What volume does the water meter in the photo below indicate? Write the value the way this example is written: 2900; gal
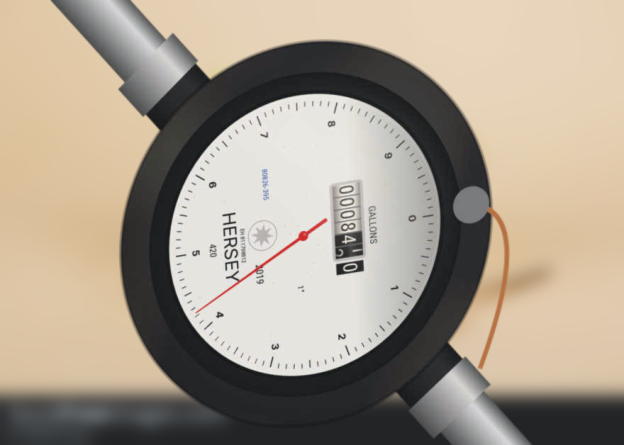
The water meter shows 8414.2; gal
